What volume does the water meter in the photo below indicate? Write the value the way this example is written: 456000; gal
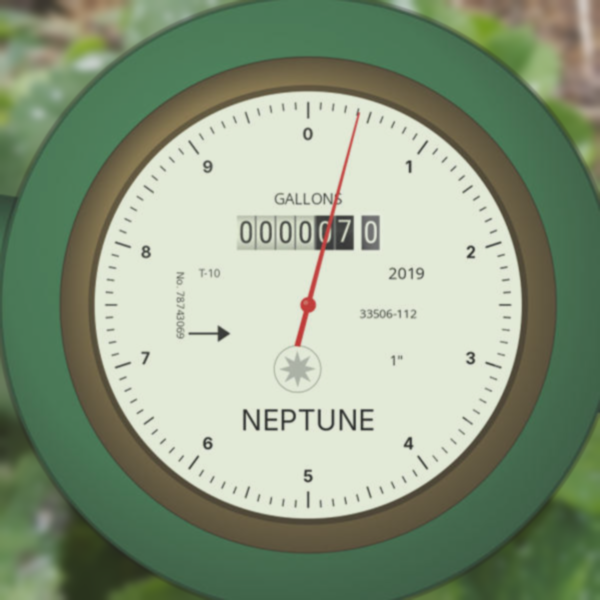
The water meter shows 70.4; gal
